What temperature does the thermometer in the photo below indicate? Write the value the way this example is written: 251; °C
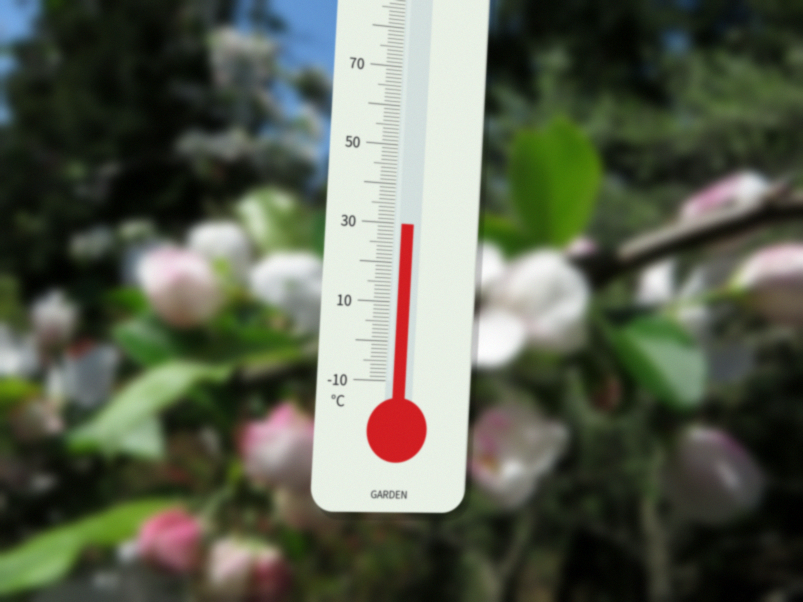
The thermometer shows 30; °C
